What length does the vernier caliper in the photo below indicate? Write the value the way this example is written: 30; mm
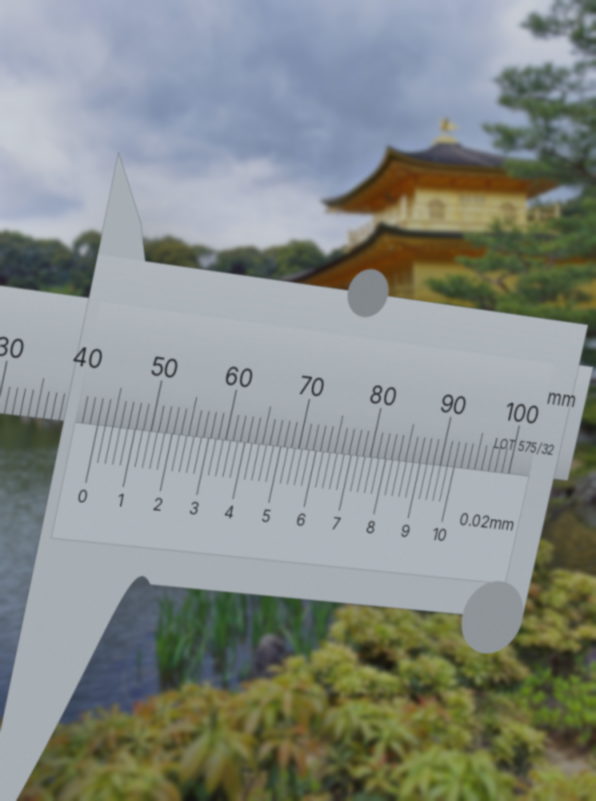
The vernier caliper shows 43.0; mm
